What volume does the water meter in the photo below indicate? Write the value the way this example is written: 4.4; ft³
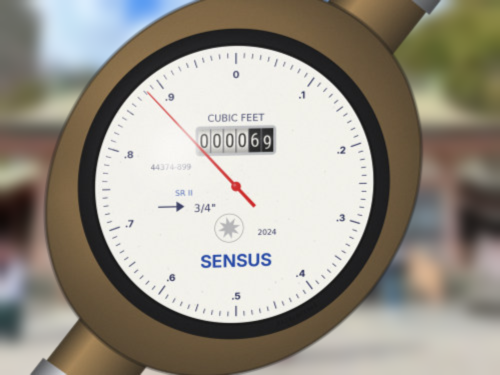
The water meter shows 68.88; ft³
